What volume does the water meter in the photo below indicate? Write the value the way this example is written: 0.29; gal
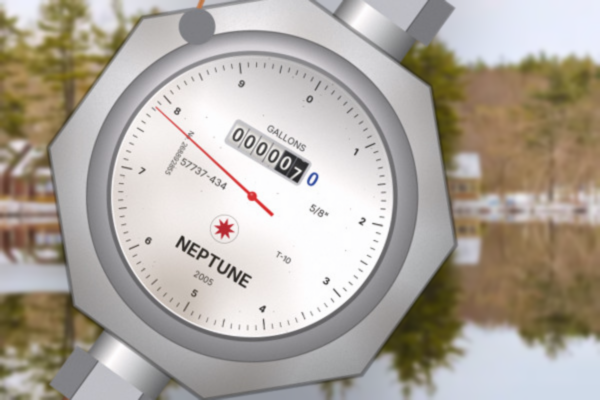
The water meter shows 67.8; gal
